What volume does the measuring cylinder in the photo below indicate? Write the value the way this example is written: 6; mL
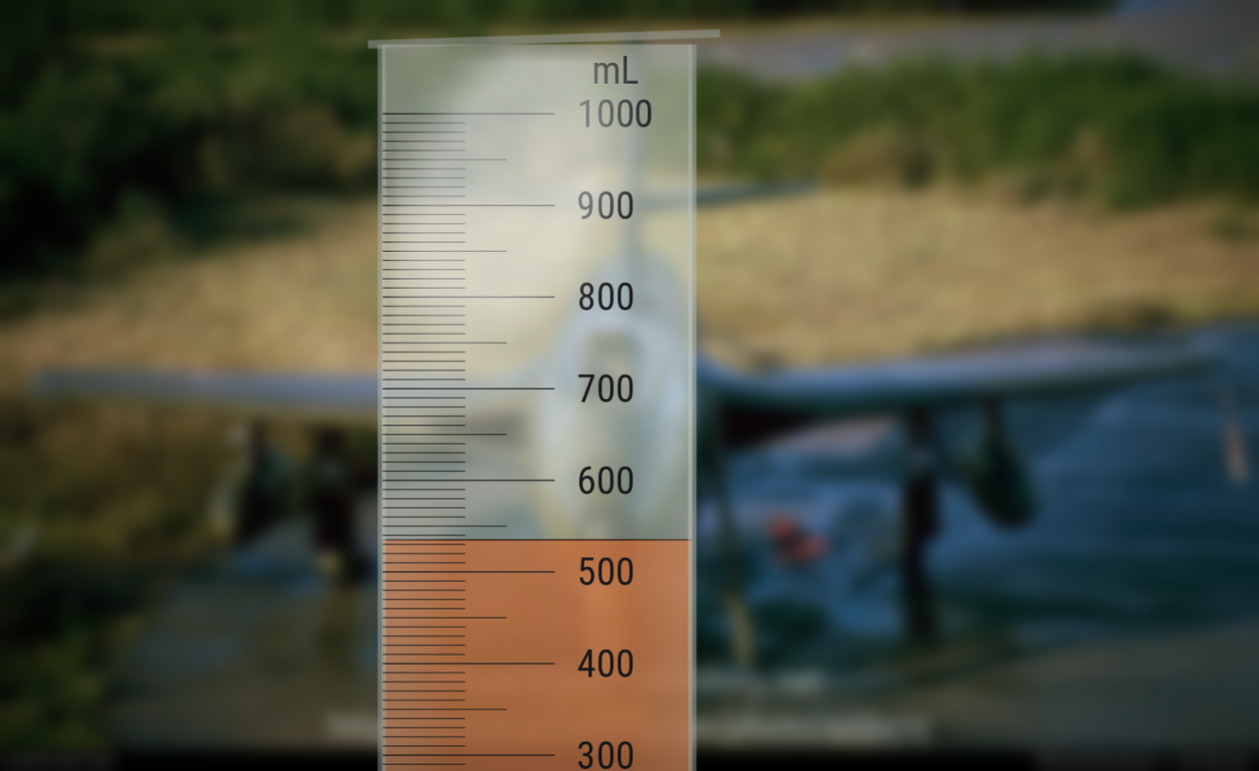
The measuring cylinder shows 535; mL
